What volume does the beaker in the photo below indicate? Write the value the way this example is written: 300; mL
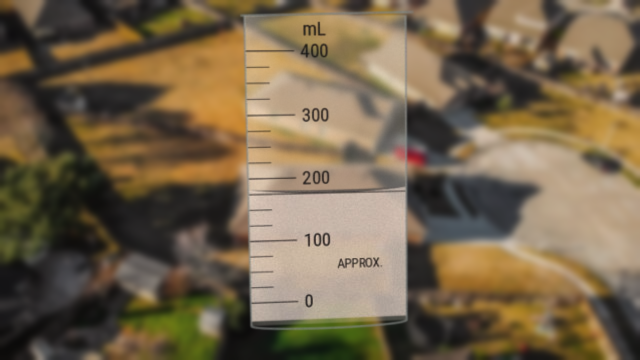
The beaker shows 175; mL
